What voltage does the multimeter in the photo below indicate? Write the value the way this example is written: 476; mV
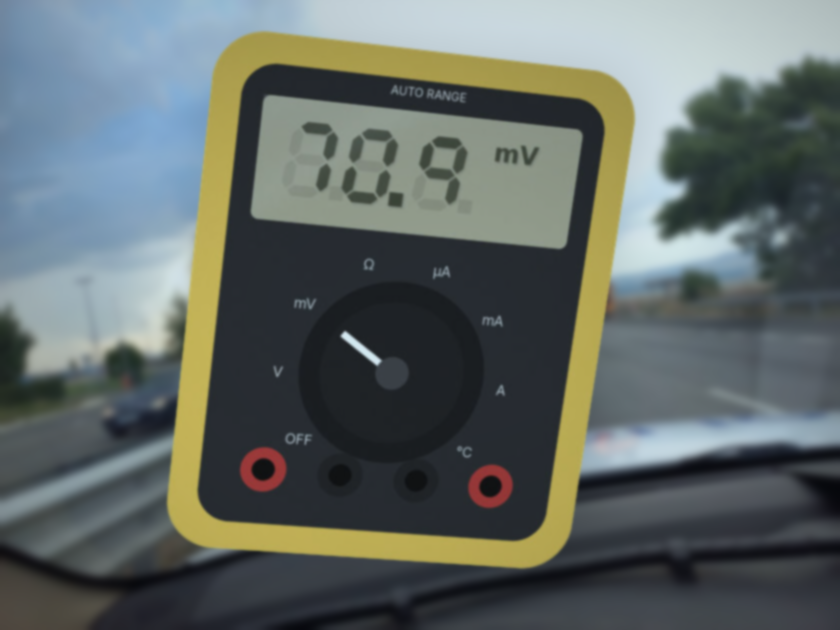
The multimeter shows 70.9; mV
